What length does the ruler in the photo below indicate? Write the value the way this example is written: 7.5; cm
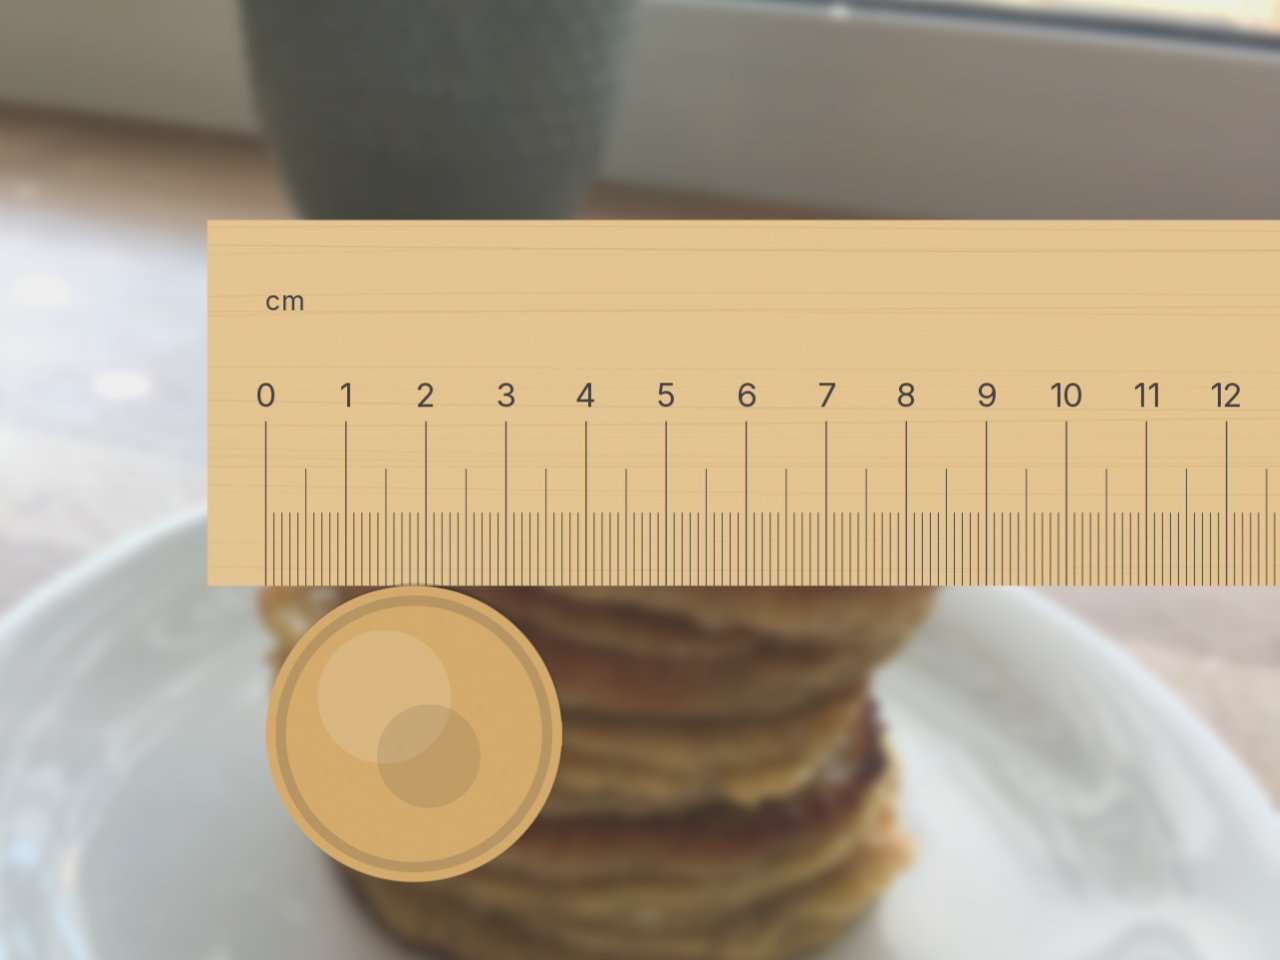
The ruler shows 3.7; cm
